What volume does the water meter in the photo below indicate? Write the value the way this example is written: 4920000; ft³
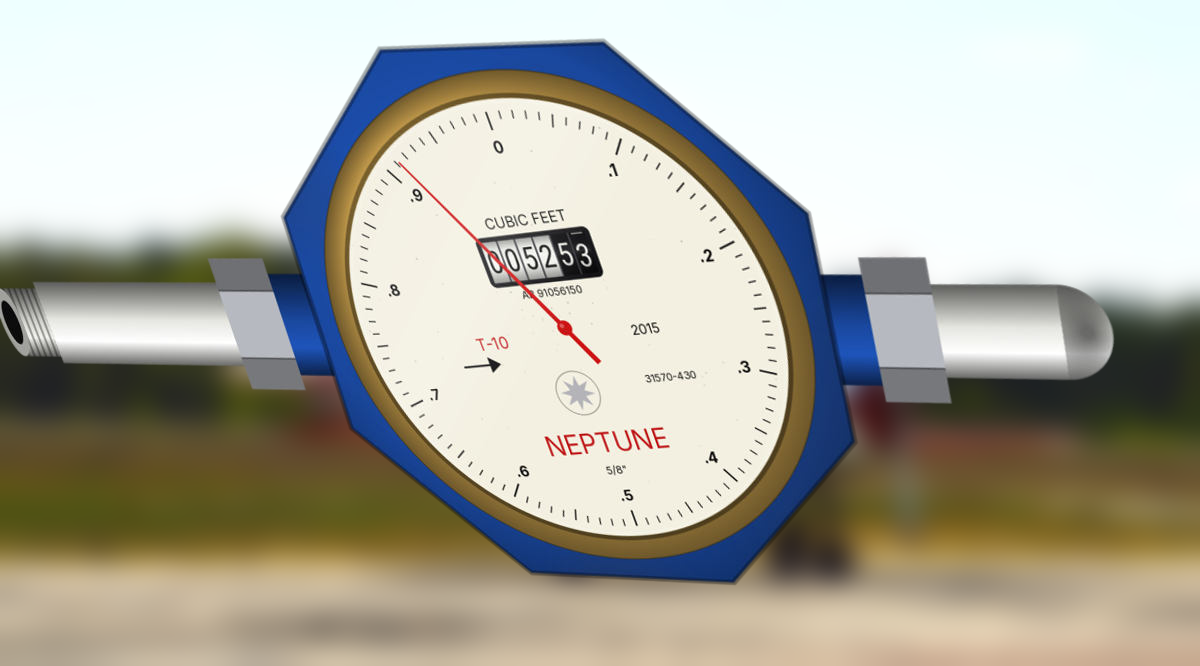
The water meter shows 5252.91; ft³
